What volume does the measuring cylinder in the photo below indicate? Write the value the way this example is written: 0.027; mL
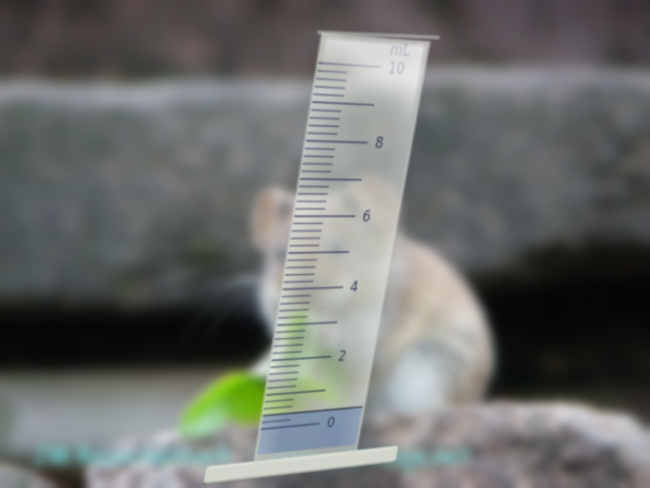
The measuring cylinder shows 0.4; mL
